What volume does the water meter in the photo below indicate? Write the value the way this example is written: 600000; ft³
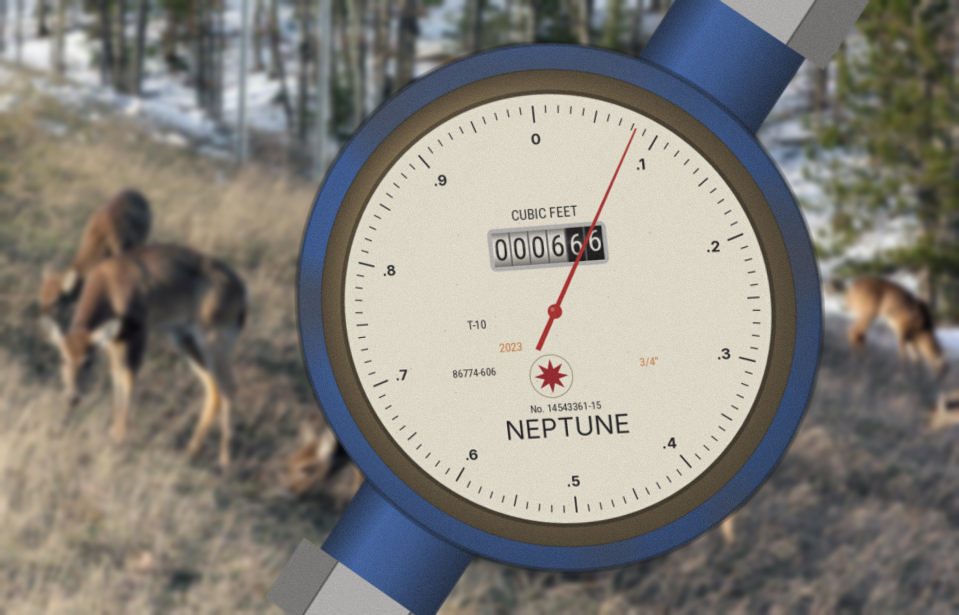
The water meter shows 666.08; ft³
